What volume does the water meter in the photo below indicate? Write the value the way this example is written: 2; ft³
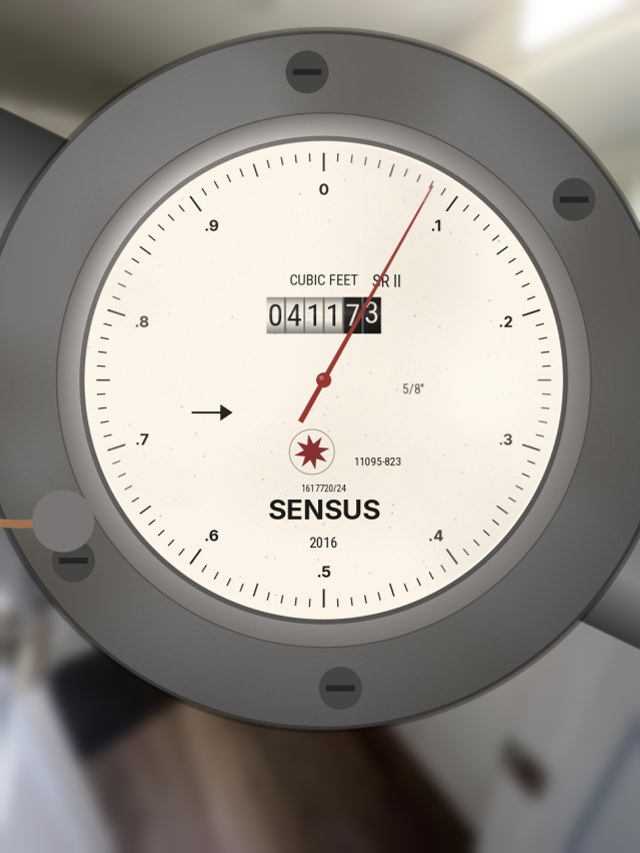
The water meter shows 41173.08; ft³
